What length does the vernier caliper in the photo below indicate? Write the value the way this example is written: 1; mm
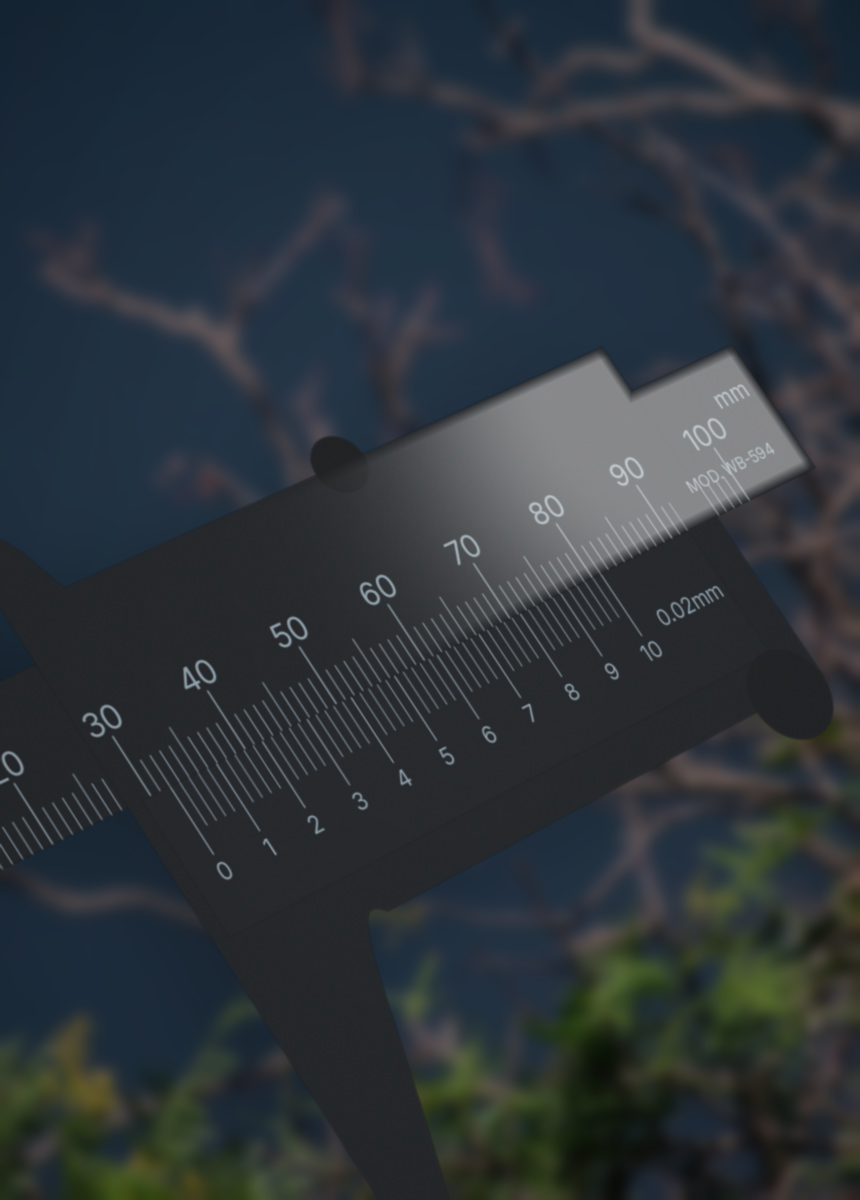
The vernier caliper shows 32.0; mm
